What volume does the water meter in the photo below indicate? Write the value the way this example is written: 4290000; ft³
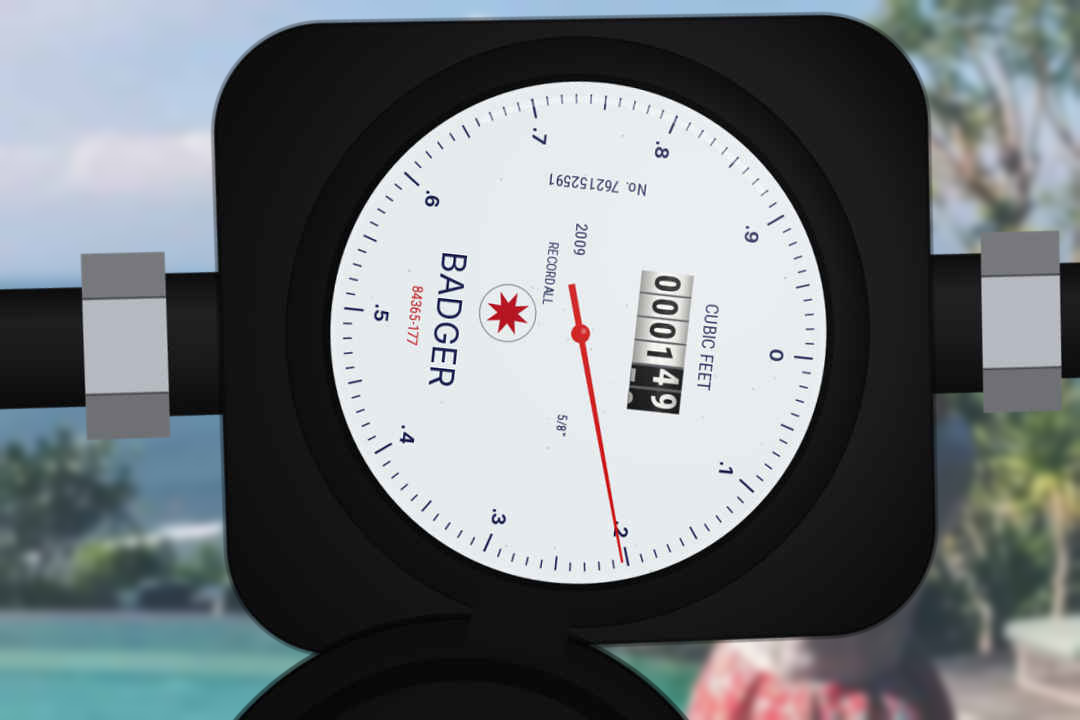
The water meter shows 149.20; ft³
